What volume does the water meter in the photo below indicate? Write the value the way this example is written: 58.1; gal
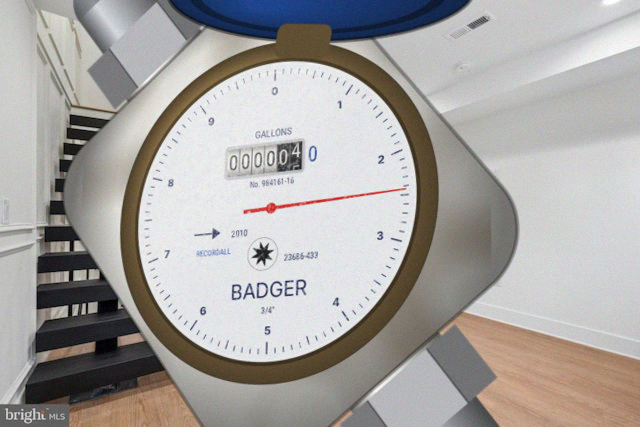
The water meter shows 42.4; gal
